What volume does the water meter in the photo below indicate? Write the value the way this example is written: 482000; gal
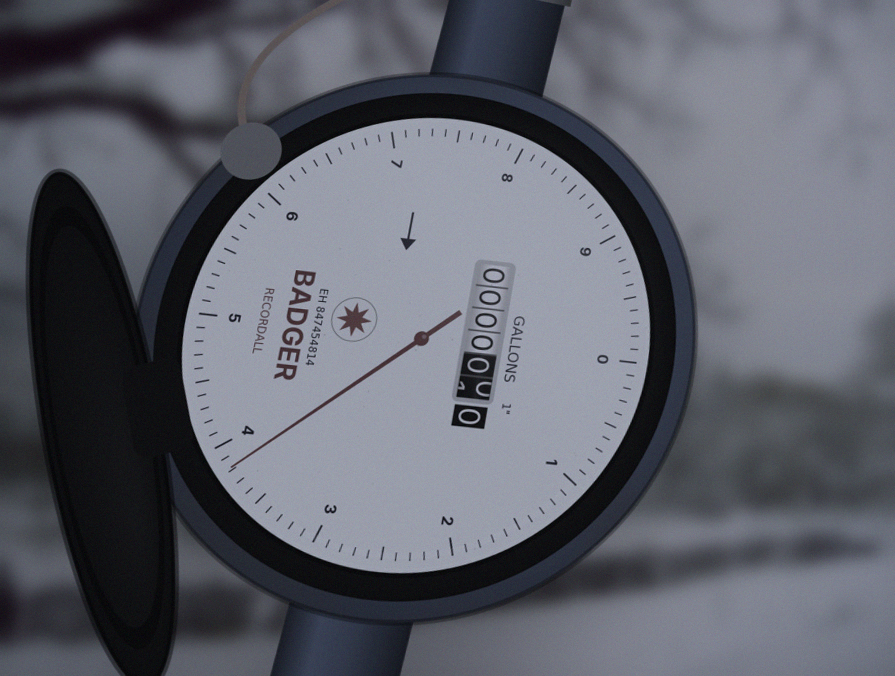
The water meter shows 3.8; gal
